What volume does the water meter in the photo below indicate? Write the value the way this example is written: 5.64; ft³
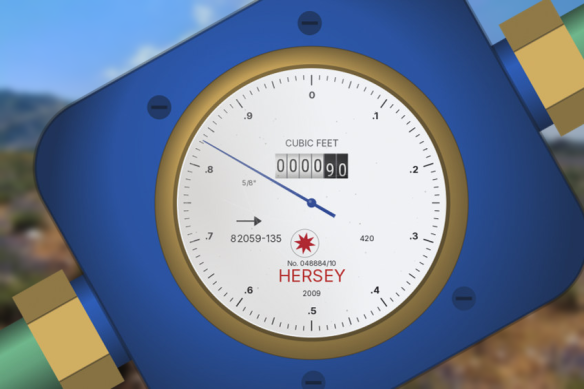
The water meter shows 89.83; ft³
